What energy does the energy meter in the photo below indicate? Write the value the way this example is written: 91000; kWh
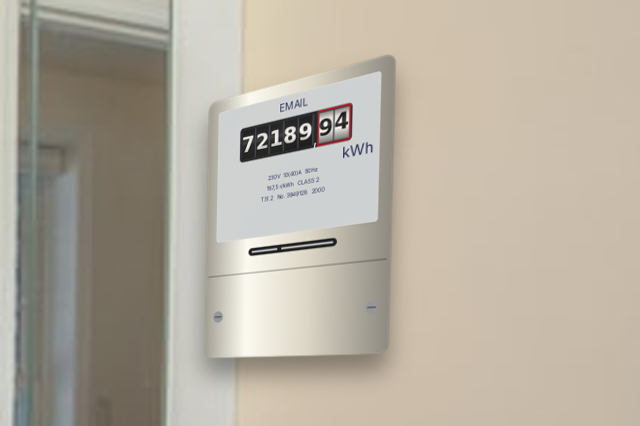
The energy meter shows 72189.94; kWh
